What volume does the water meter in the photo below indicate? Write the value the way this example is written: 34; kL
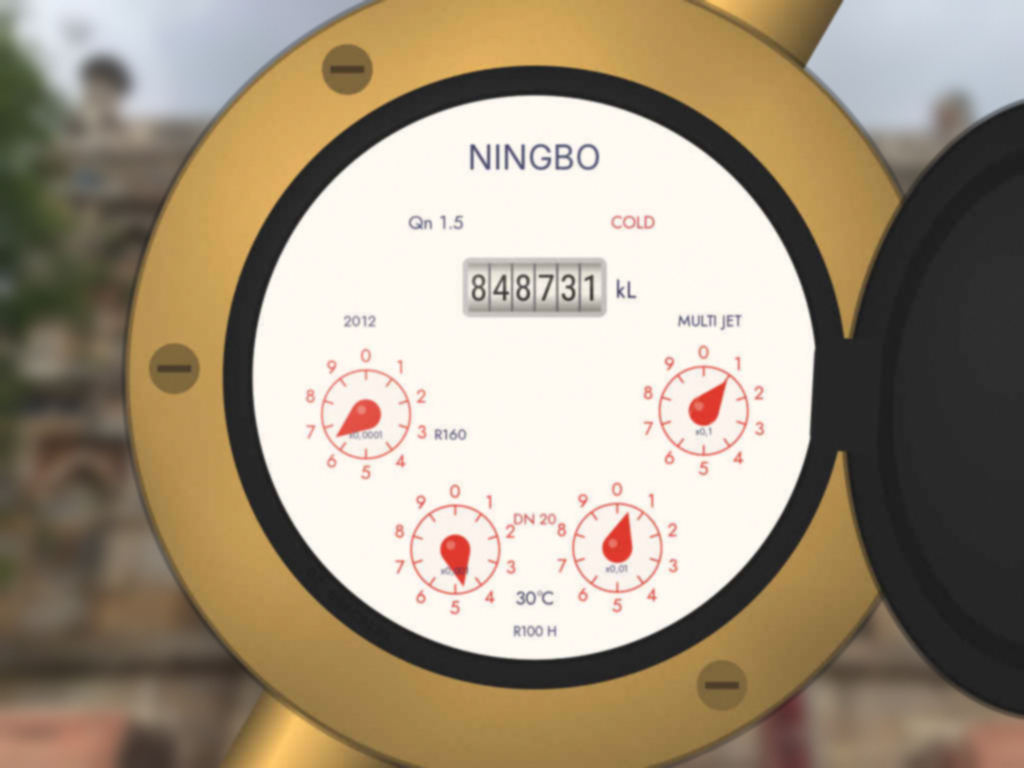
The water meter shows 848731.1046; kL
